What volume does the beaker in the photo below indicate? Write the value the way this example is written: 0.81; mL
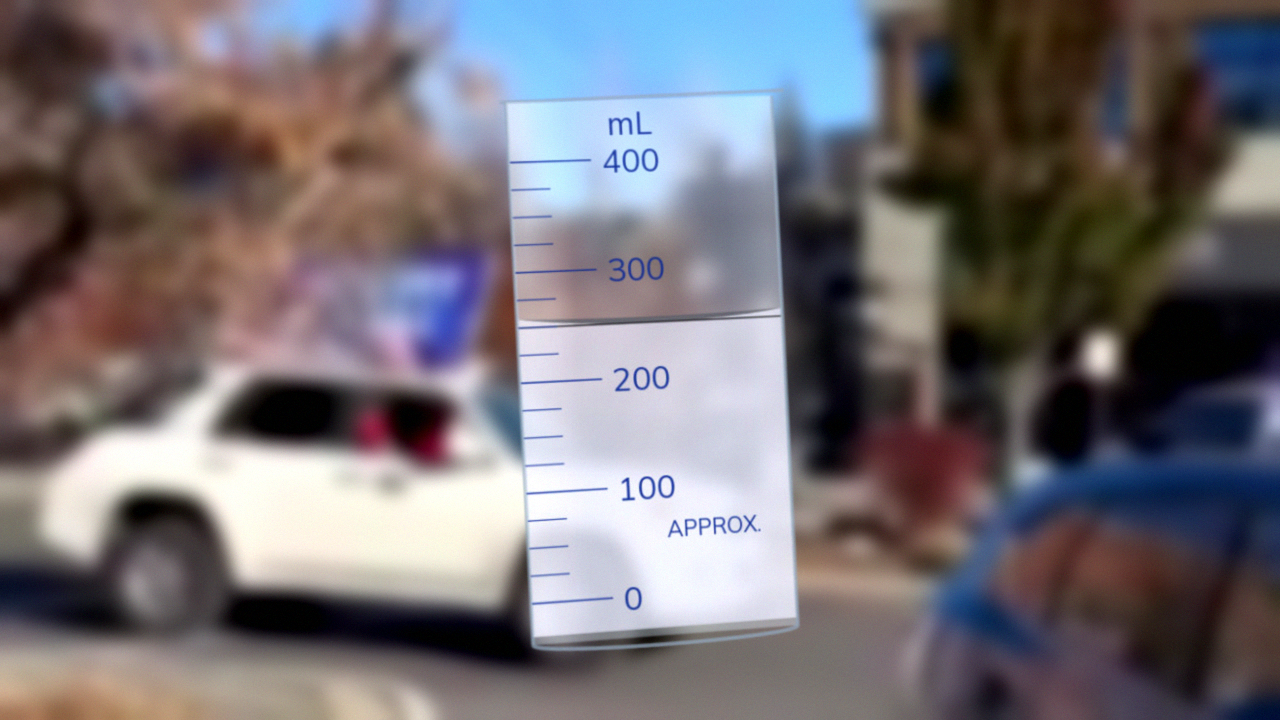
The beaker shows 250; mL
